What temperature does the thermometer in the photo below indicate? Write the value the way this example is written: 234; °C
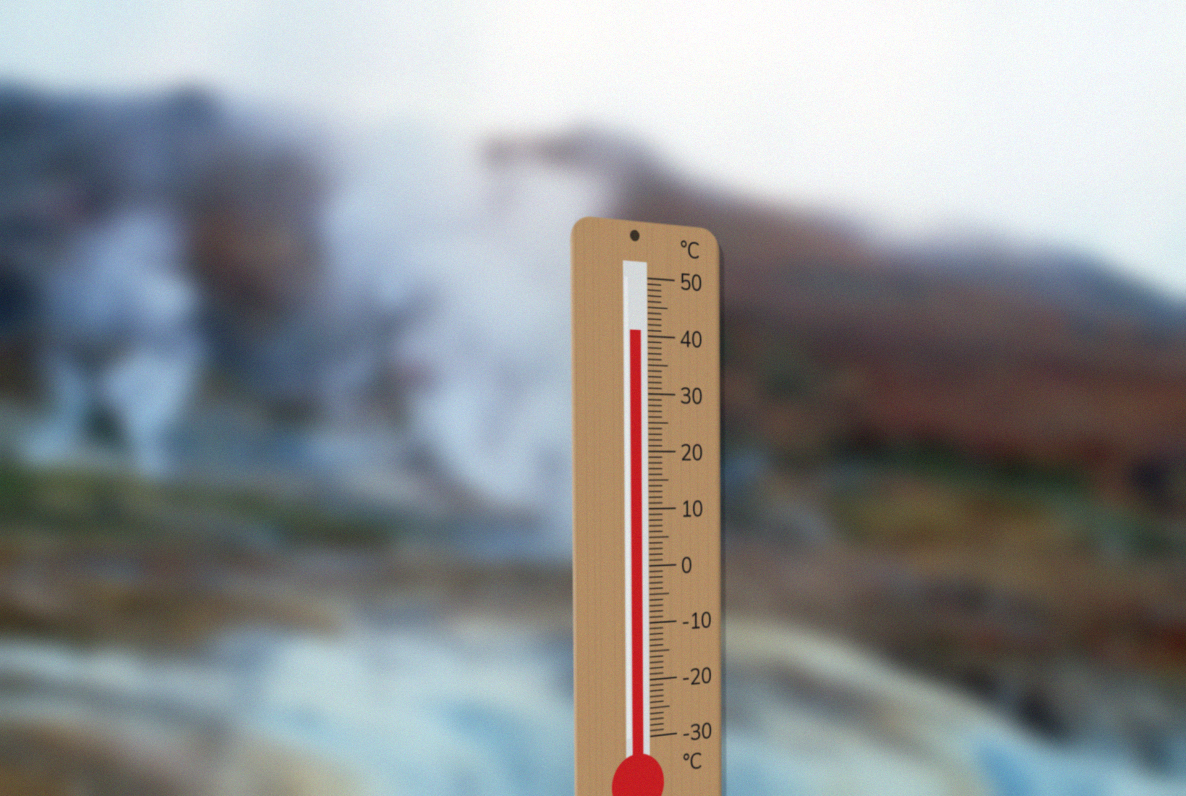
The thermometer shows 41; °C
